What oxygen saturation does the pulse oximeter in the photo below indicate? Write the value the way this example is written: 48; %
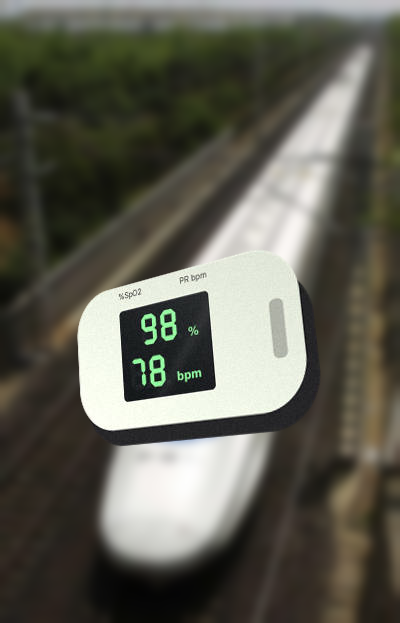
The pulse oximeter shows 98; %
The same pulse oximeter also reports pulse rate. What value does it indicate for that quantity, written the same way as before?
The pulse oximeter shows 78; bpm
